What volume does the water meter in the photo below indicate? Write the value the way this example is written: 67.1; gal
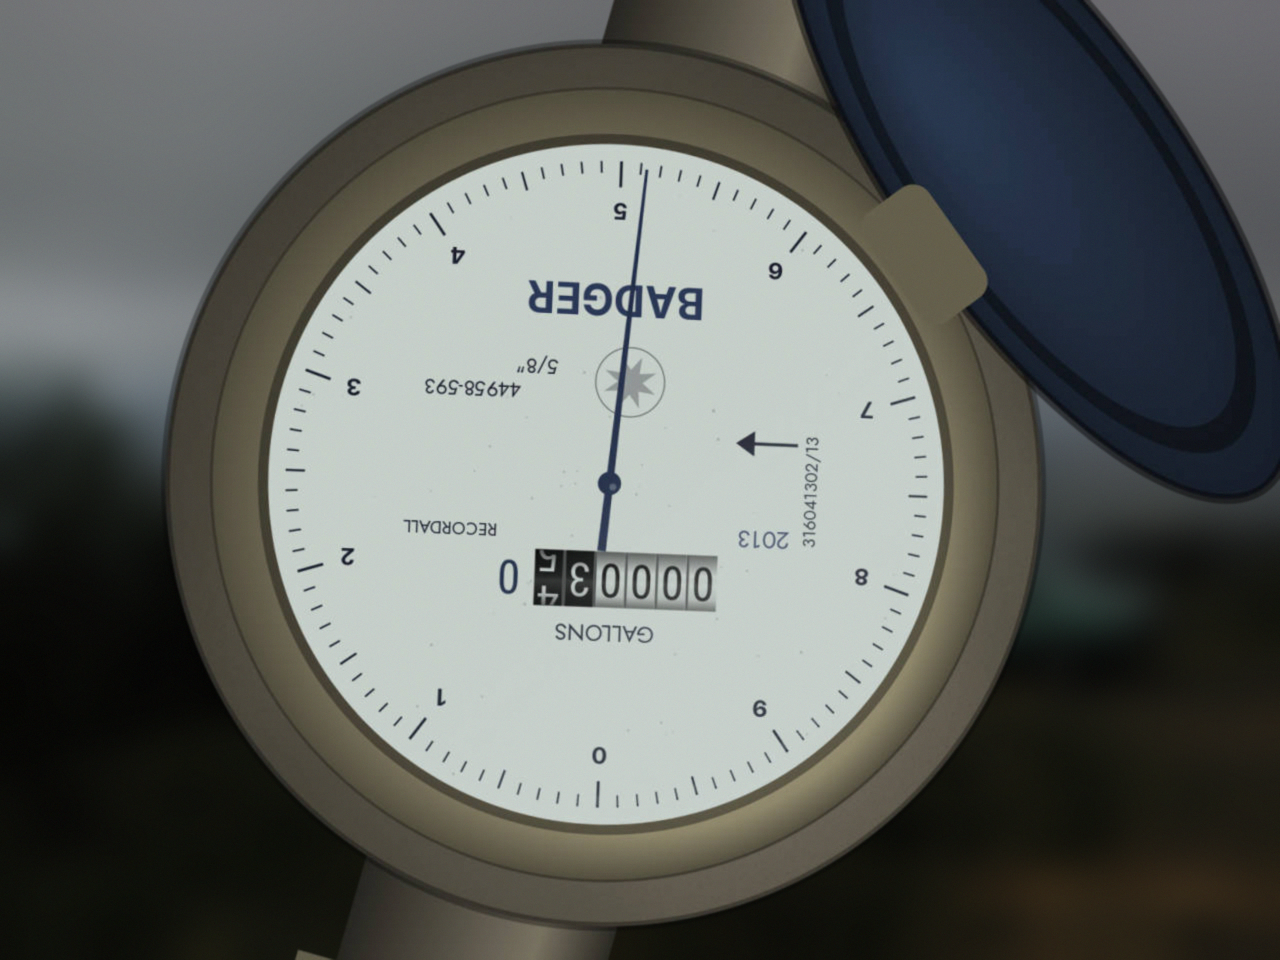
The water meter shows 345.1; gal
